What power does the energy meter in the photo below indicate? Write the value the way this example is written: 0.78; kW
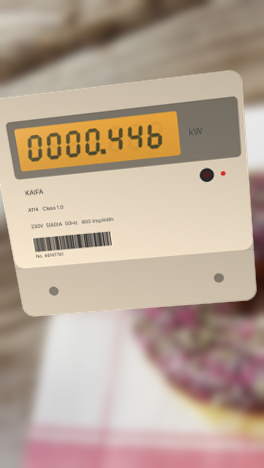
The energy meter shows 0.446; kW
